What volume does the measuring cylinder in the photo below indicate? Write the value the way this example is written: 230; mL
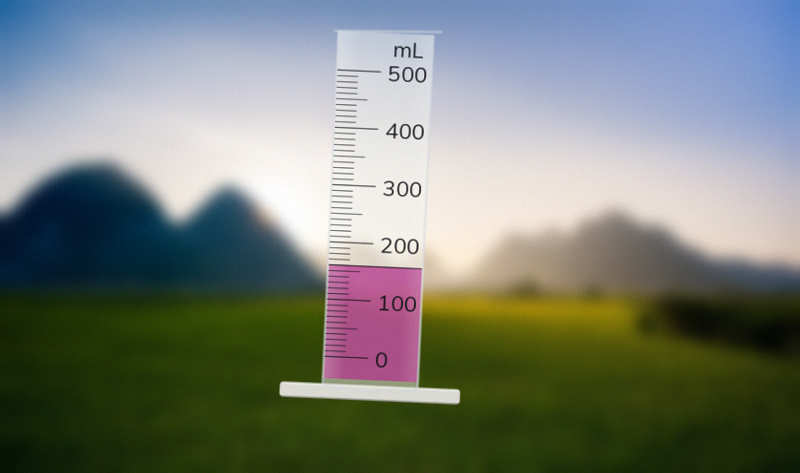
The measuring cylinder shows 160; mL
